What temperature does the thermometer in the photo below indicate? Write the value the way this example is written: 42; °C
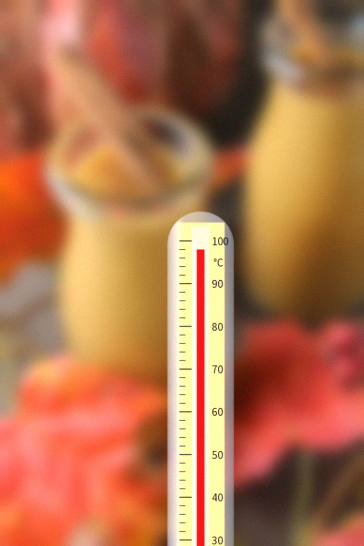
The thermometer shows 98; °C
